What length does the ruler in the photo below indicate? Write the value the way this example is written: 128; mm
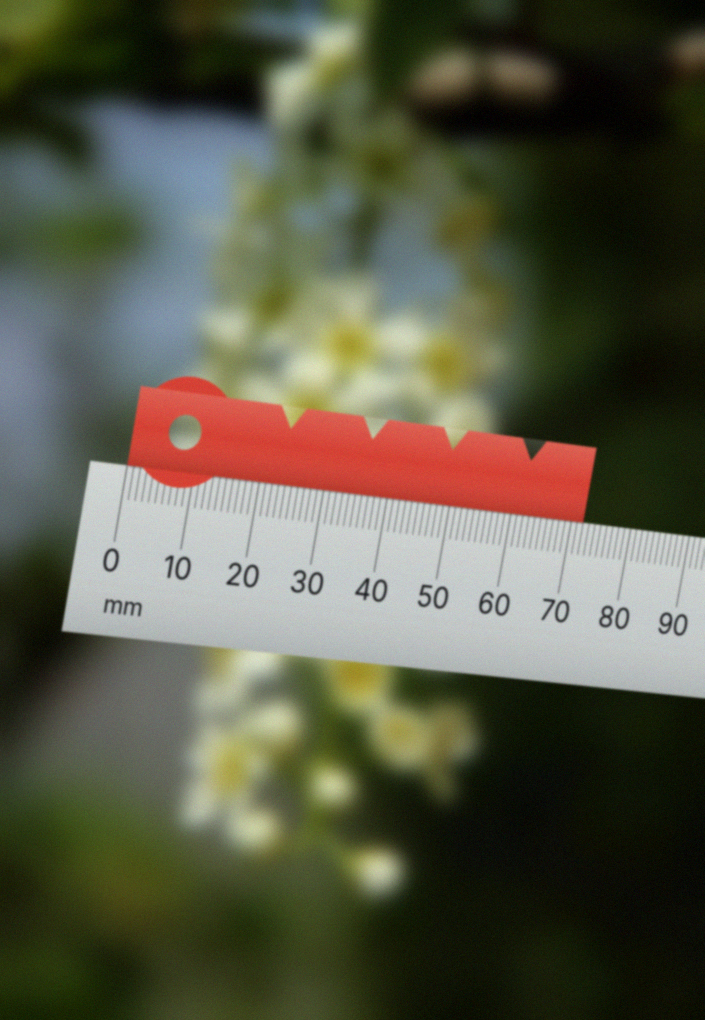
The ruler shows 72; mm
